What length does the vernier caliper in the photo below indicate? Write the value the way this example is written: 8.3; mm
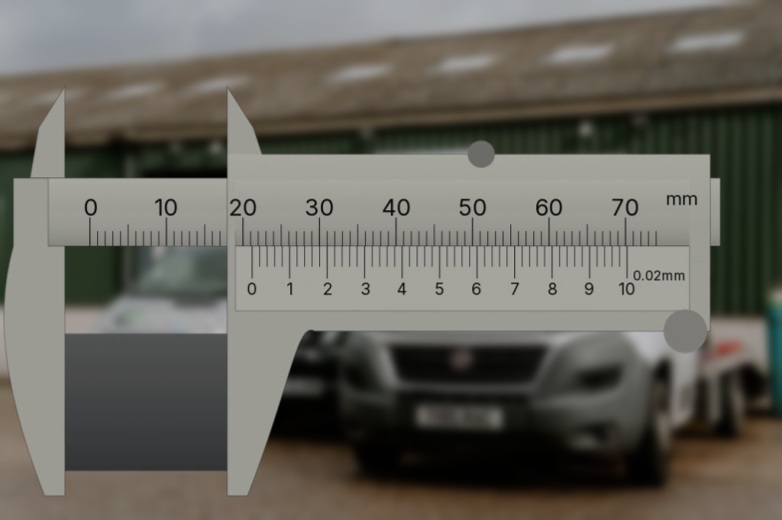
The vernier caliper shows 21.2; mm
